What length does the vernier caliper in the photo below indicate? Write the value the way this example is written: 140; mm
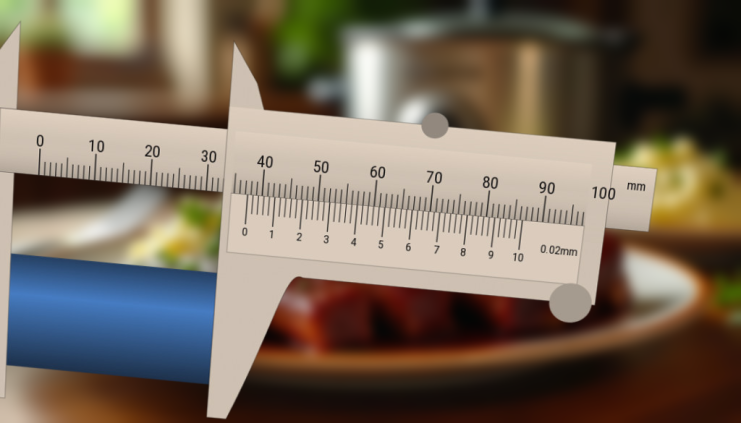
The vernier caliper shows 37.4; mm
